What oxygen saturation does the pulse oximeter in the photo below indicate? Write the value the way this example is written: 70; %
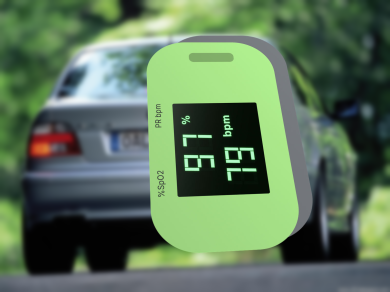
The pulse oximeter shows 97; %
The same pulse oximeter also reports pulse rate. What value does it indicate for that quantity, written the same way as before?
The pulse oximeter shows 79; bpm
